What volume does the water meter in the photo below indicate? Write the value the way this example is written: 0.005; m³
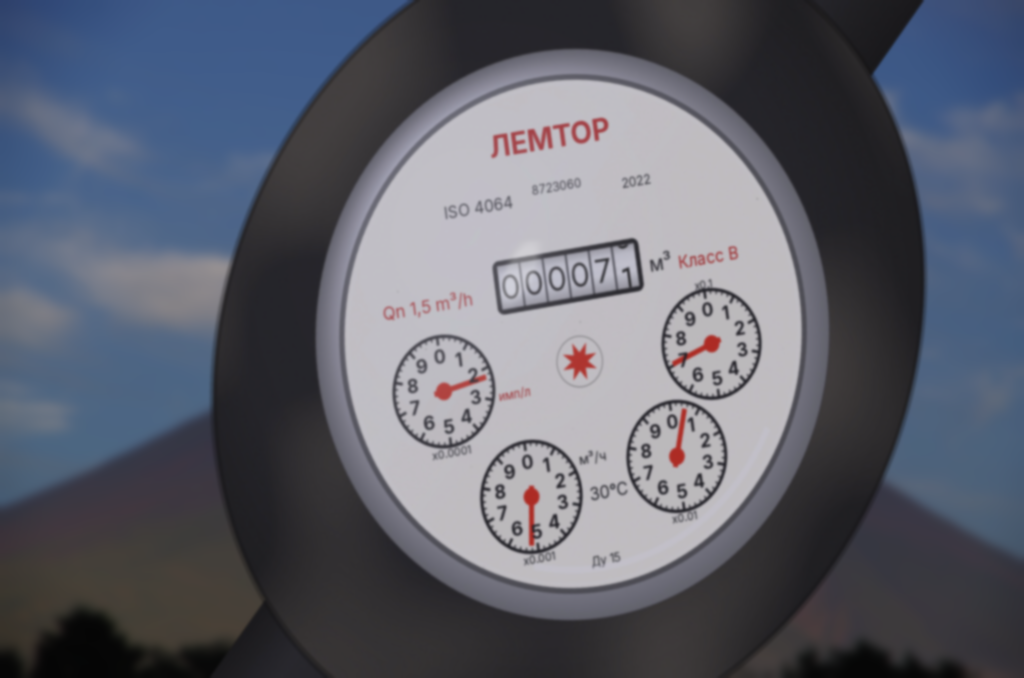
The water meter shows 70.7052; m³
